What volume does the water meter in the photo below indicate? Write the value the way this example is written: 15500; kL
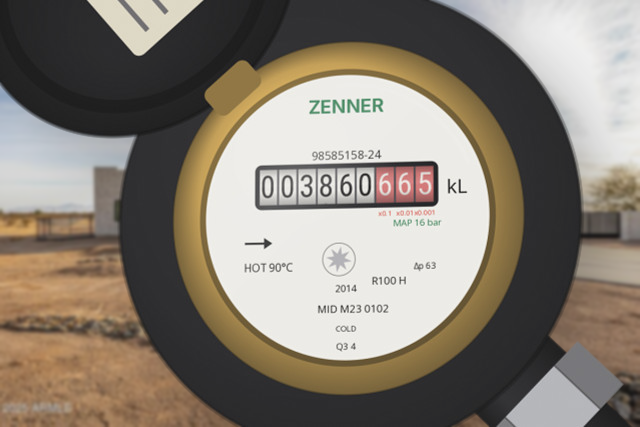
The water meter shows 3860.665; kL
